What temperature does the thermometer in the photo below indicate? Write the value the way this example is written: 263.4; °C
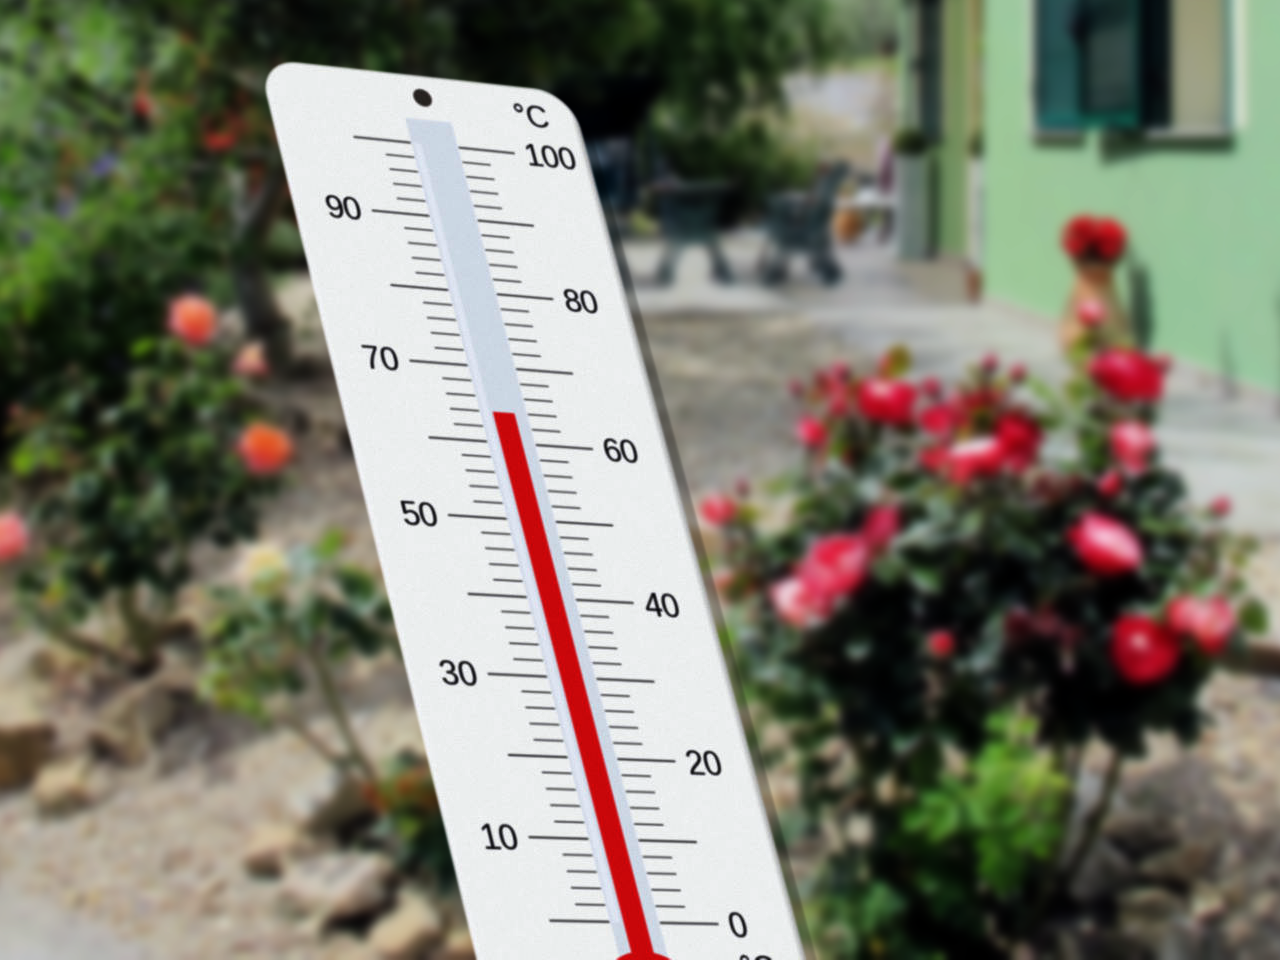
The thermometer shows 64; °C
